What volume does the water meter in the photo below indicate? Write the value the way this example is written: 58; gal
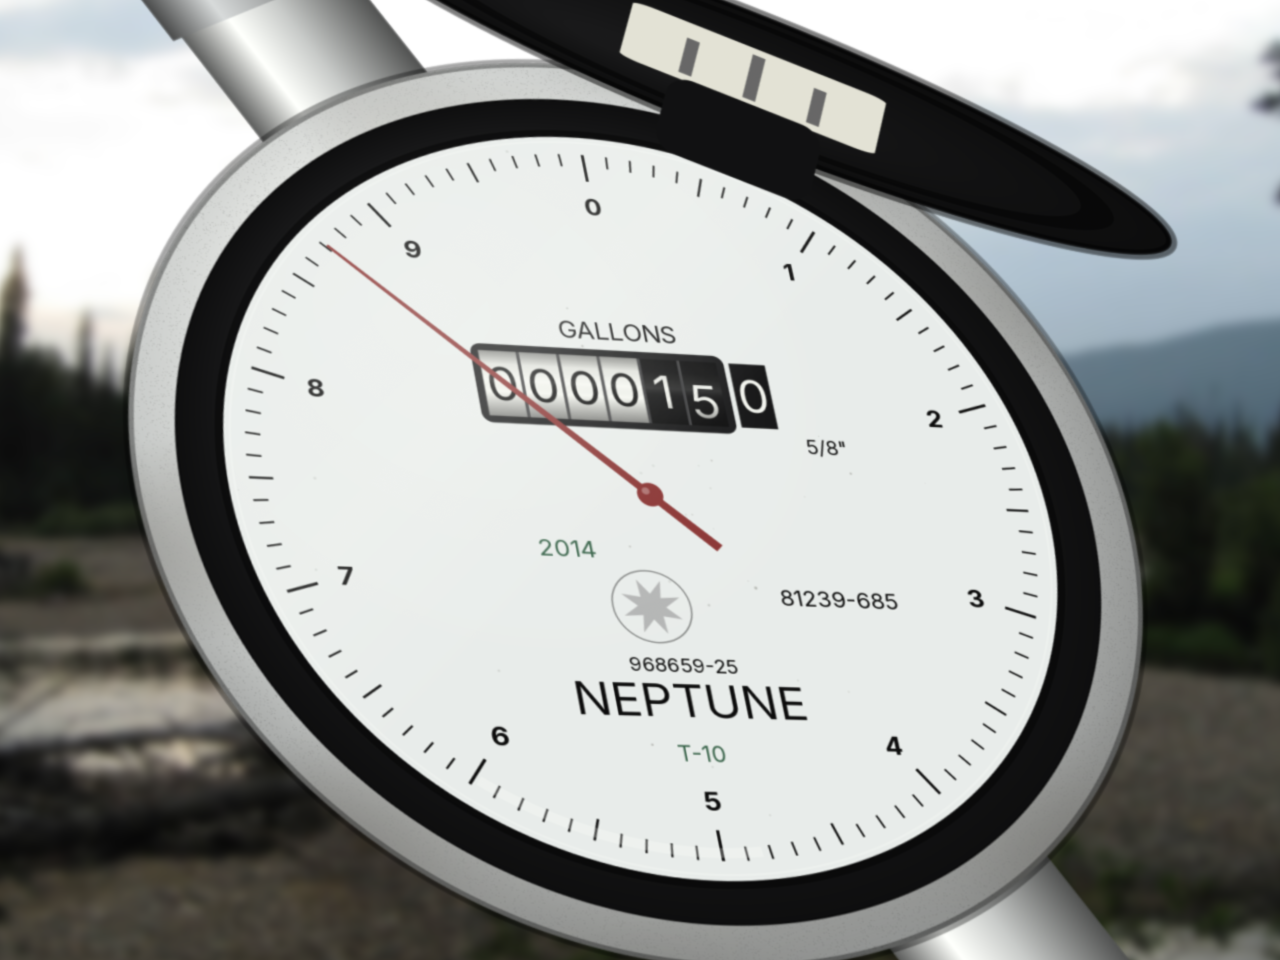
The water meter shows 148.7; gal
